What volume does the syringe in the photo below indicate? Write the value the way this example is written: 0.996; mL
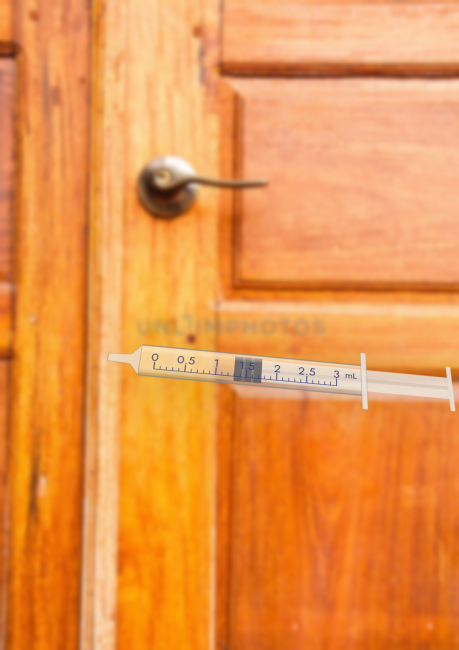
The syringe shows 1.3; mL
